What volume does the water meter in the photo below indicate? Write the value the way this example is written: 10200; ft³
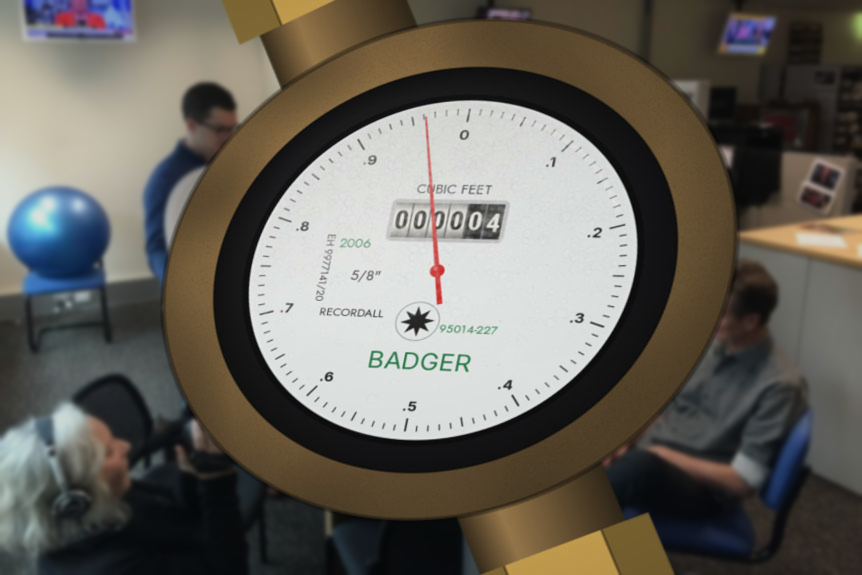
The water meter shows 3.96; ft³
